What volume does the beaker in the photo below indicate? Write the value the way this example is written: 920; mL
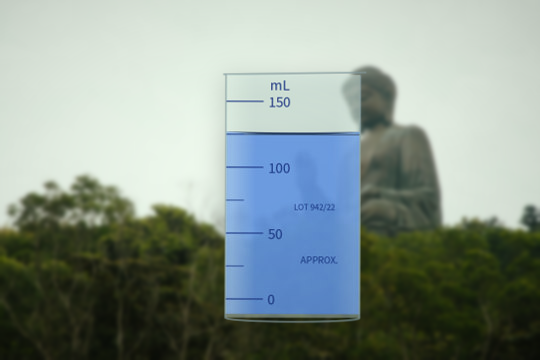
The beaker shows 125; mL
